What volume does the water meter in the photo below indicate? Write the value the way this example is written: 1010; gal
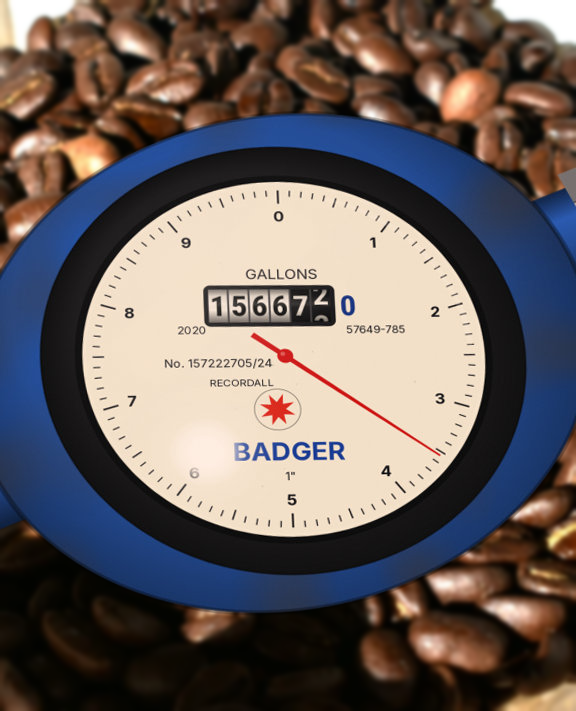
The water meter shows 1566723.5; gal
